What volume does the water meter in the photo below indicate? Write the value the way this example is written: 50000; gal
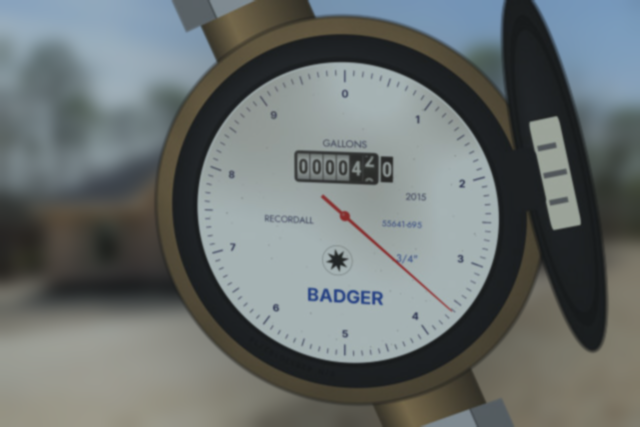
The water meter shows 423.6; gal
